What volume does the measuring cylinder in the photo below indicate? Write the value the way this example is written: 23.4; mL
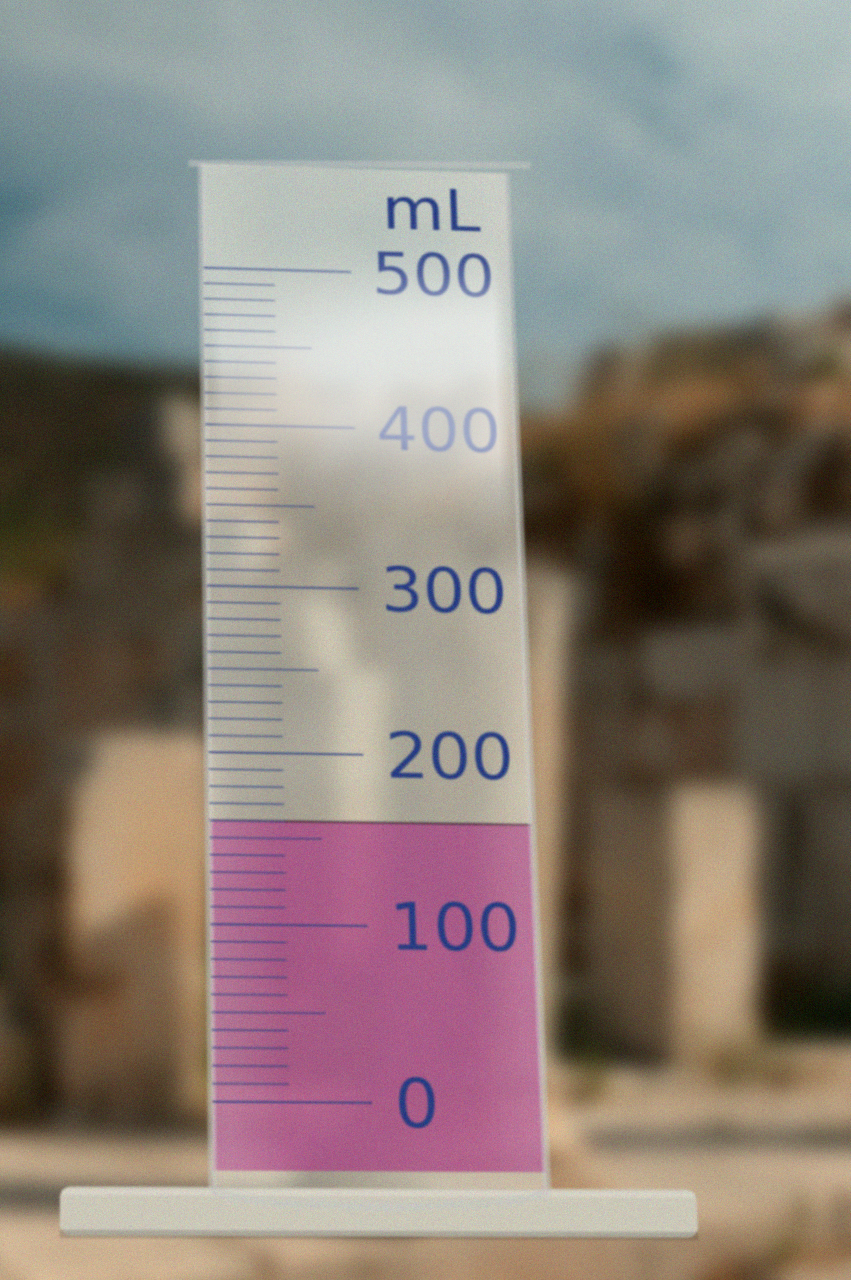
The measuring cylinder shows 160; mL
